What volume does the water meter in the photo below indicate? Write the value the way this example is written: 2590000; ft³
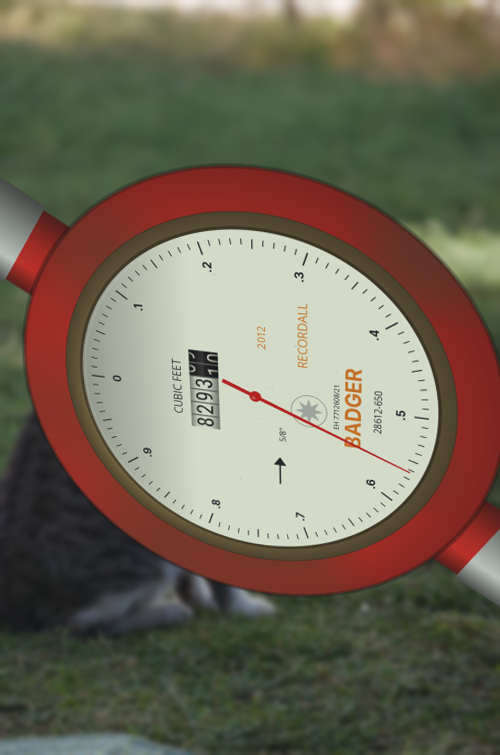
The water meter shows 829309.56; ft³
